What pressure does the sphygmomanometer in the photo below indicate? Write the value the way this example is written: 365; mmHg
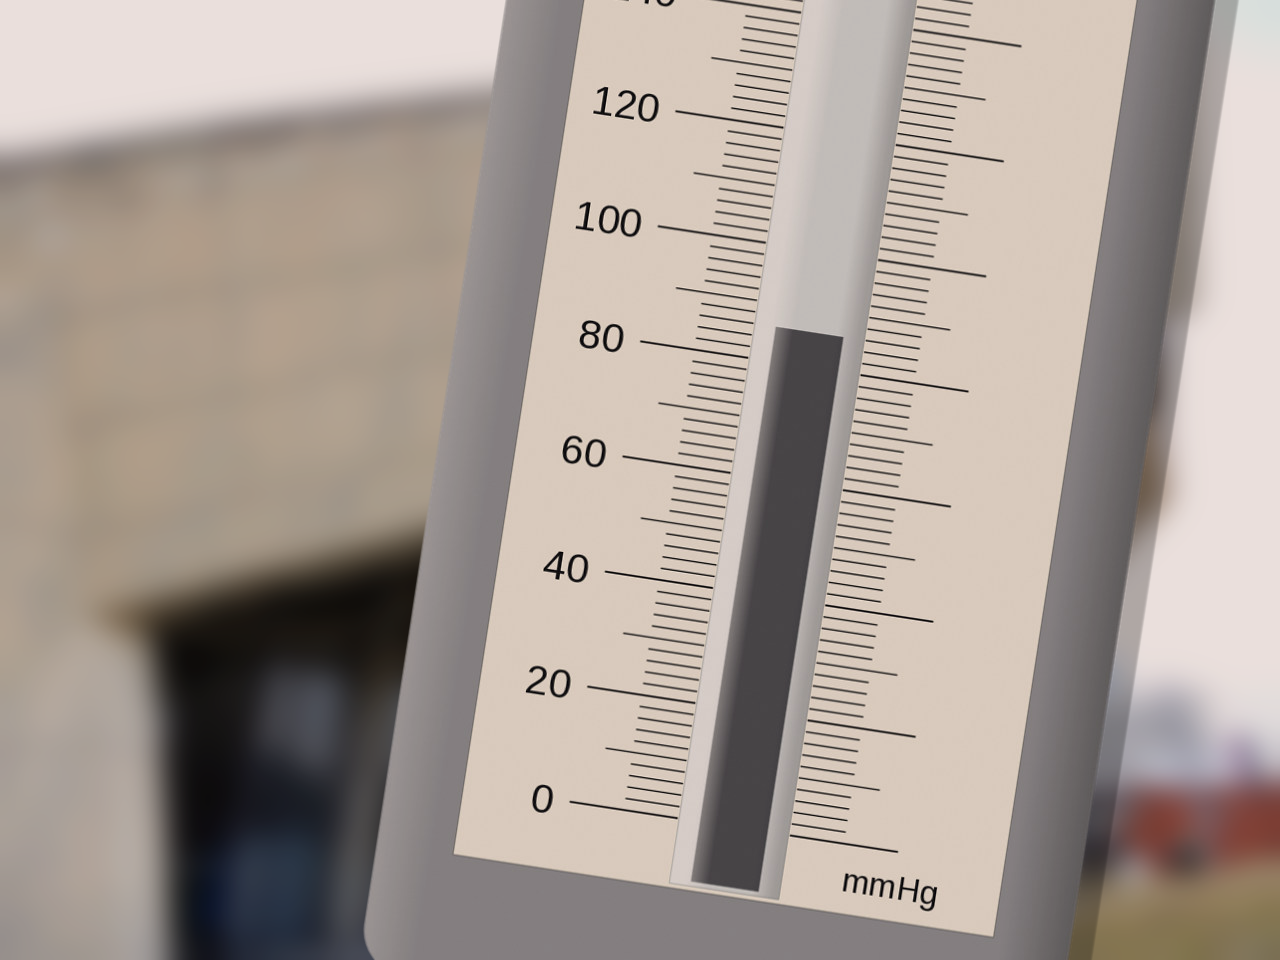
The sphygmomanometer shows 86; mmHg
